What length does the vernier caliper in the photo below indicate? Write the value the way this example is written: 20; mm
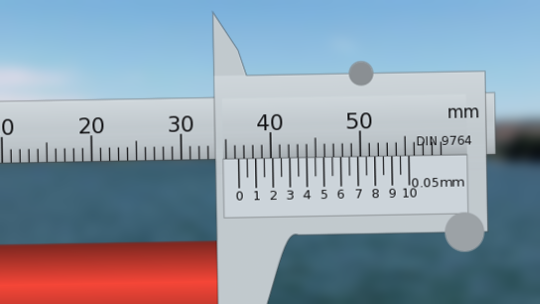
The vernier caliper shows 36.4; mm
